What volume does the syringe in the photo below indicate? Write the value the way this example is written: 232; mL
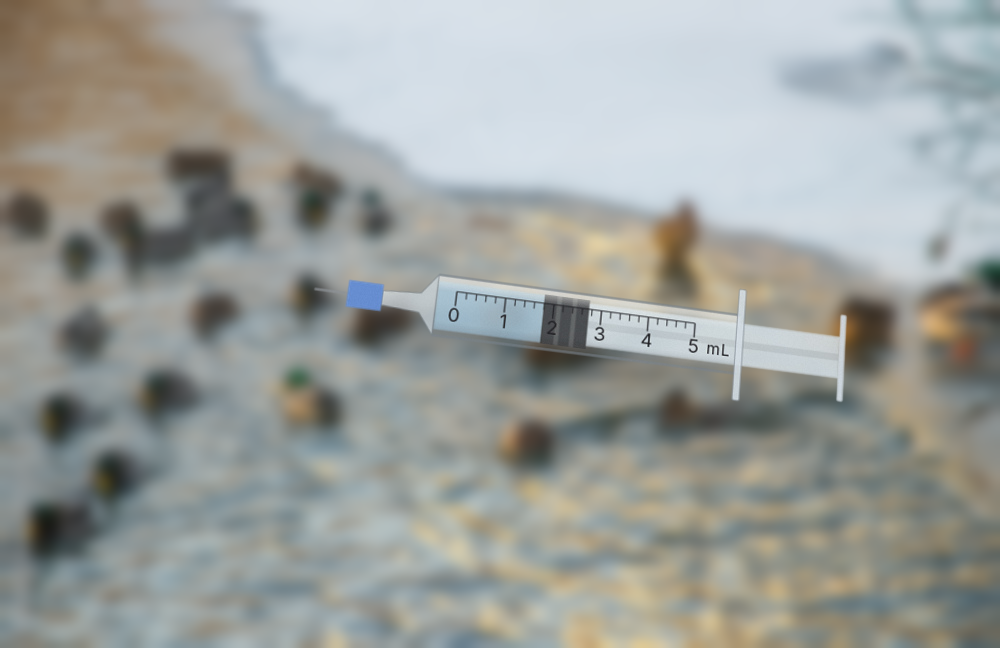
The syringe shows 1.8; mL
